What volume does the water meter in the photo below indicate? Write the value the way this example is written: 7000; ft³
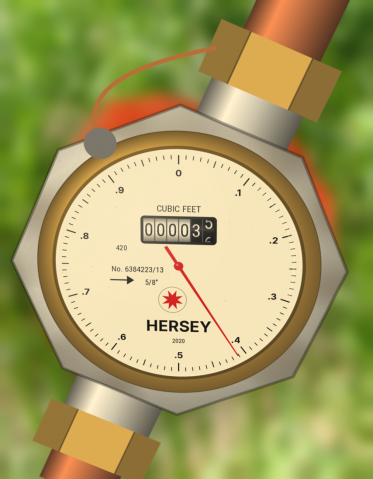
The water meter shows 35.41; ft³
